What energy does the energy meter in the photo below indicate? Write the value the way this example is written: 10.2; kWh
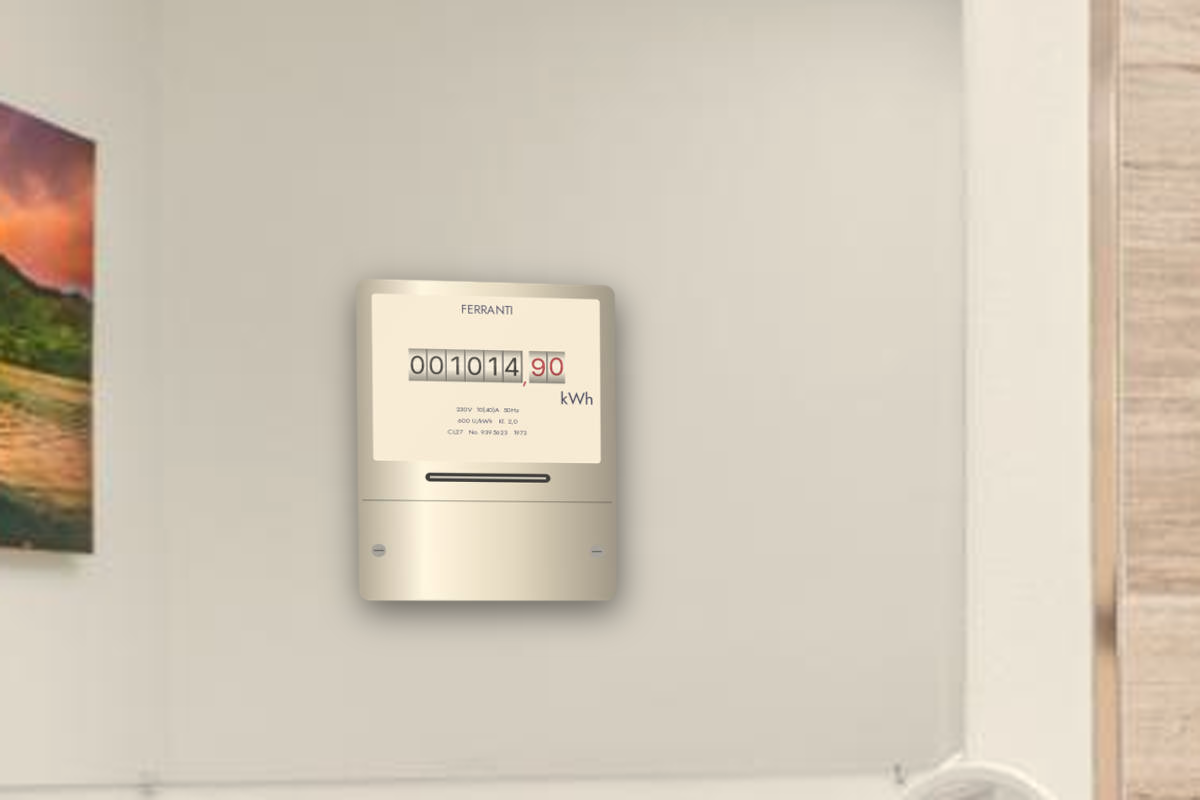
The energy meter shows 1014.90; kWh
